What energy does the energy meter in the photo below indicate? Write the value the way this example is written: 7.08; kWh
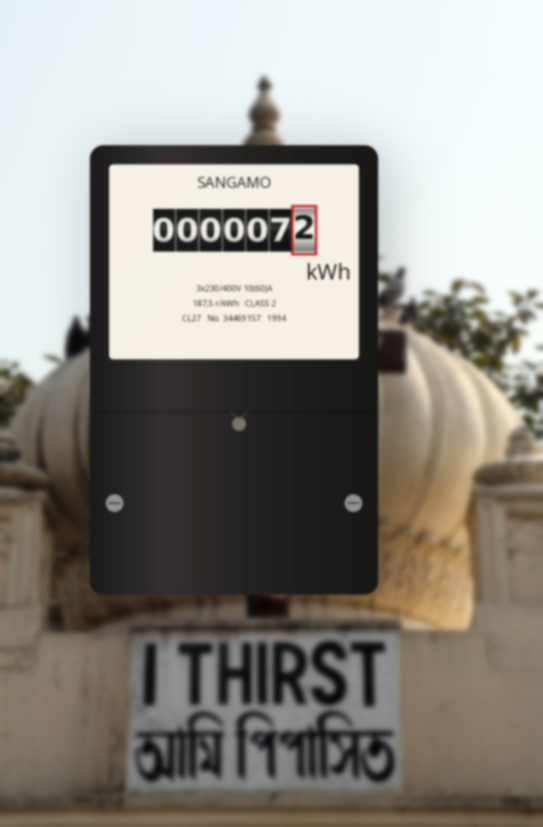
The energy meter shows 7.2; kWh
